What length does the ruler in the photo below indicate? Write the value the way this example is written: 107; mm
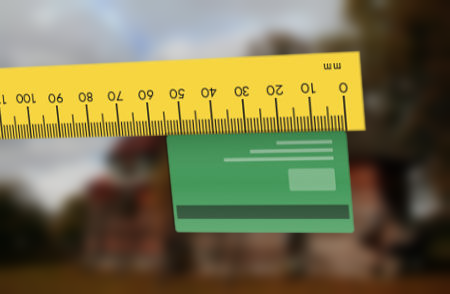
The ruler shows 55; mm
